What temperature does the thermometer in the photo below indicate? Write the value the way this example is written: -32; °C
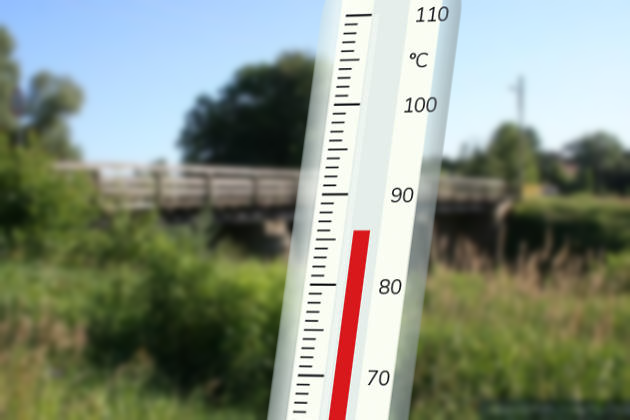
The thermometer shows 86; °C
